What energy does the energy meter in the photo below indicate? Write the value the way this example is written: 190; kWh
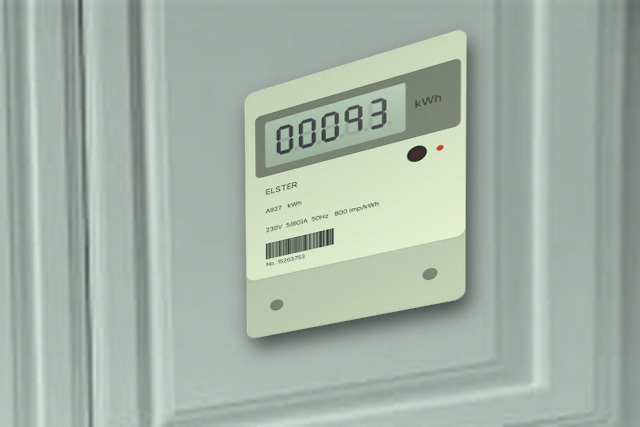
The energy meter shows 93; kWh
